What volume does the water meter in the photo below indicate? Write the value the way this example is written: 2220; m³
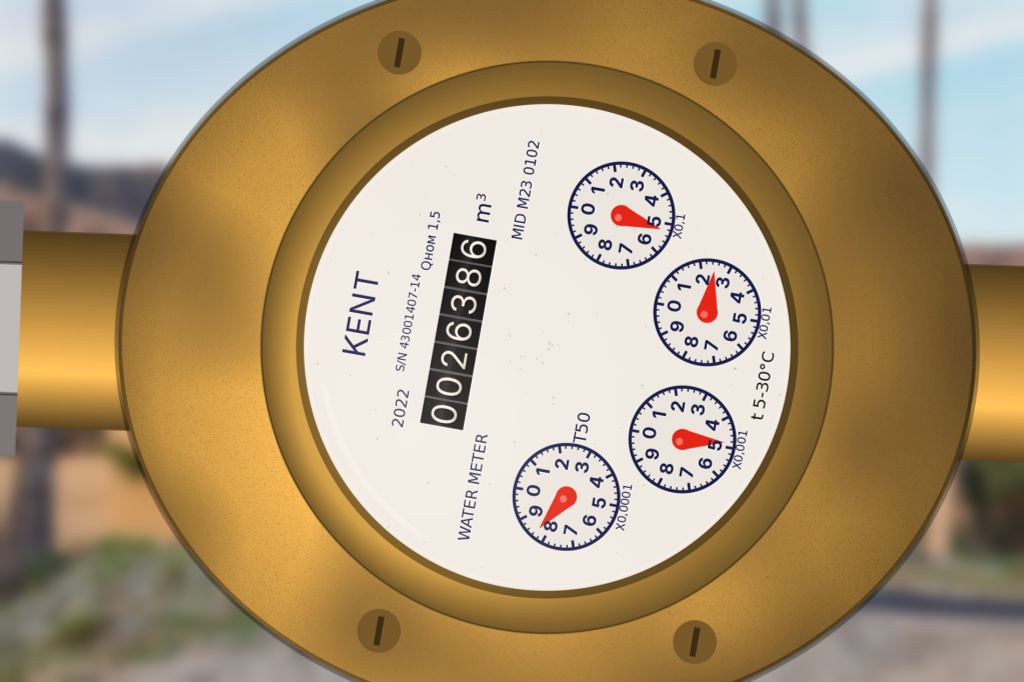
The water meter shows 26386.5248; m³
